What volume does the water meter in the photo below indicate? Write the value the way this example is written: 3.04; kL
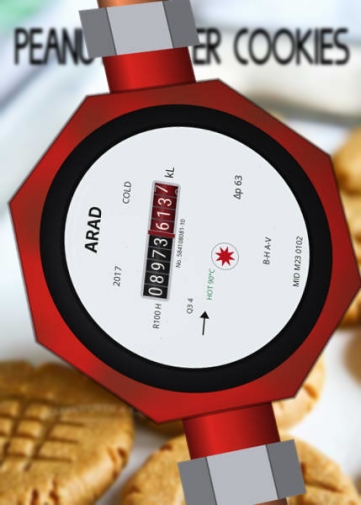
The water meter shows 8973.6137; kL
